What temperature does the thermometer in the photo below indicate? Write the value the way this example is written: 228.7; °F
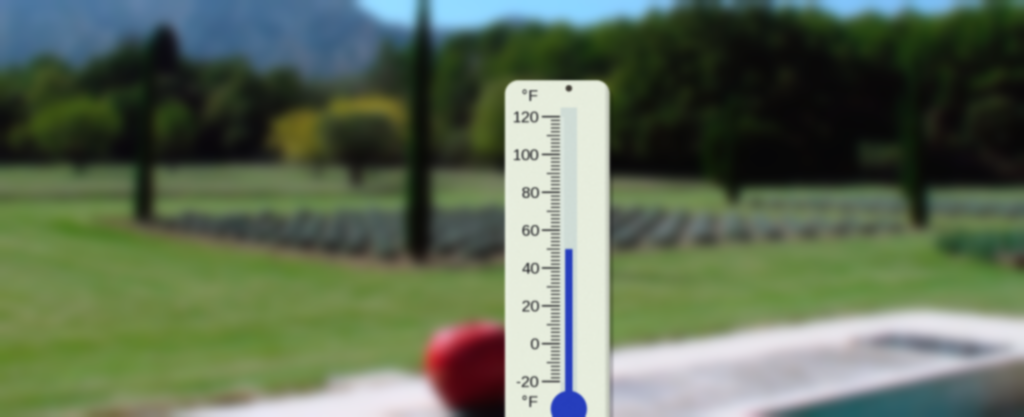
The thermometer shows 50; °F
